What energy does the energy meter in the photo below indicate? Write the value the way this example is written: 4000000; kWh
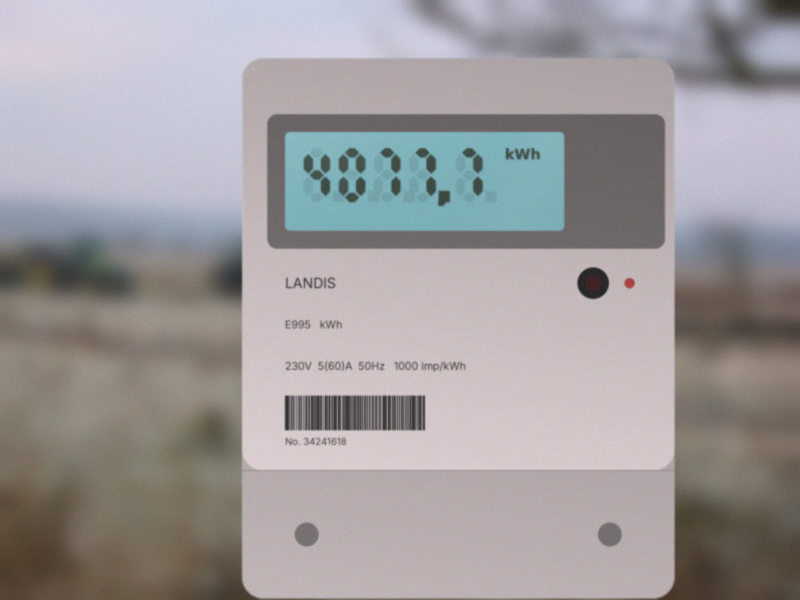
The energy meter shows 4077.7; kWh
